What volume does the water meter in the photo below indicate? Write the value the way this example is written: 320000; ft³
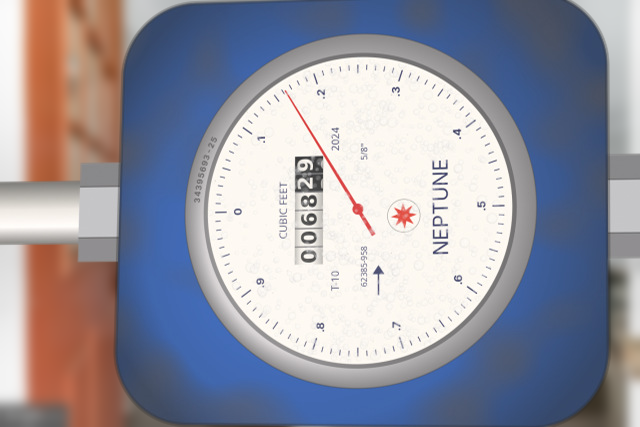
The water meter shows 6829.16; ft³
